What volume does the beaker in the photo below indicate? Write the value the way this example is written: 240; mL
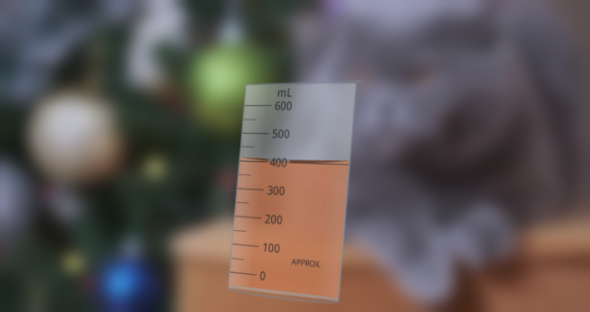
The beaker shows 400; mL
